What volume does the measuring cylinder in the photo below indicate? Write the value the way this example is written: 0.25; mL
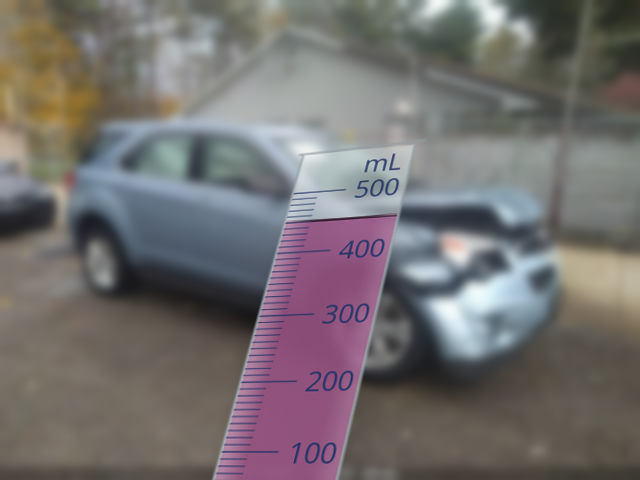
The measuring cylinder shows 450; mL
